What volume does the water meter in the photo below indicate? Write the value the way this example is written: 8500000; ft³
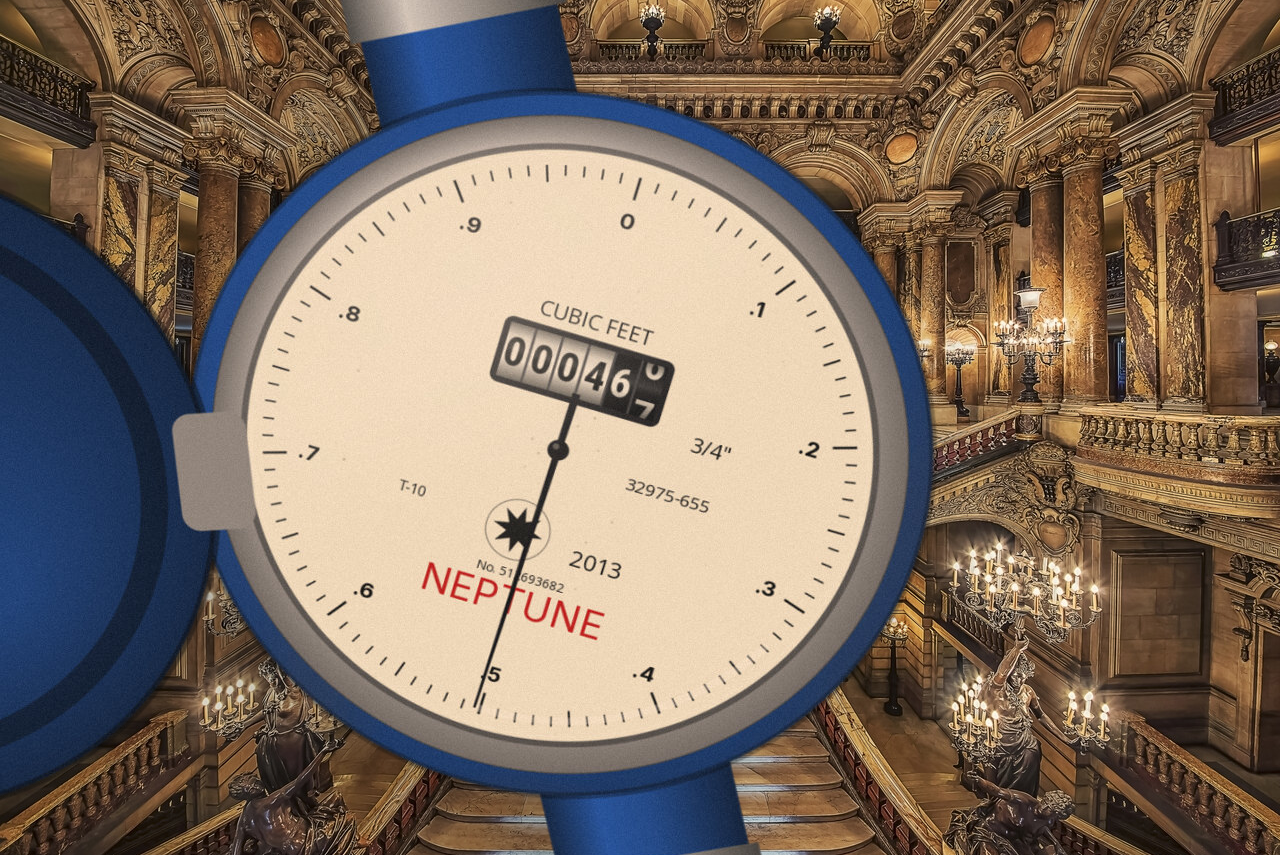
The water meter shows 466.50; ft³
